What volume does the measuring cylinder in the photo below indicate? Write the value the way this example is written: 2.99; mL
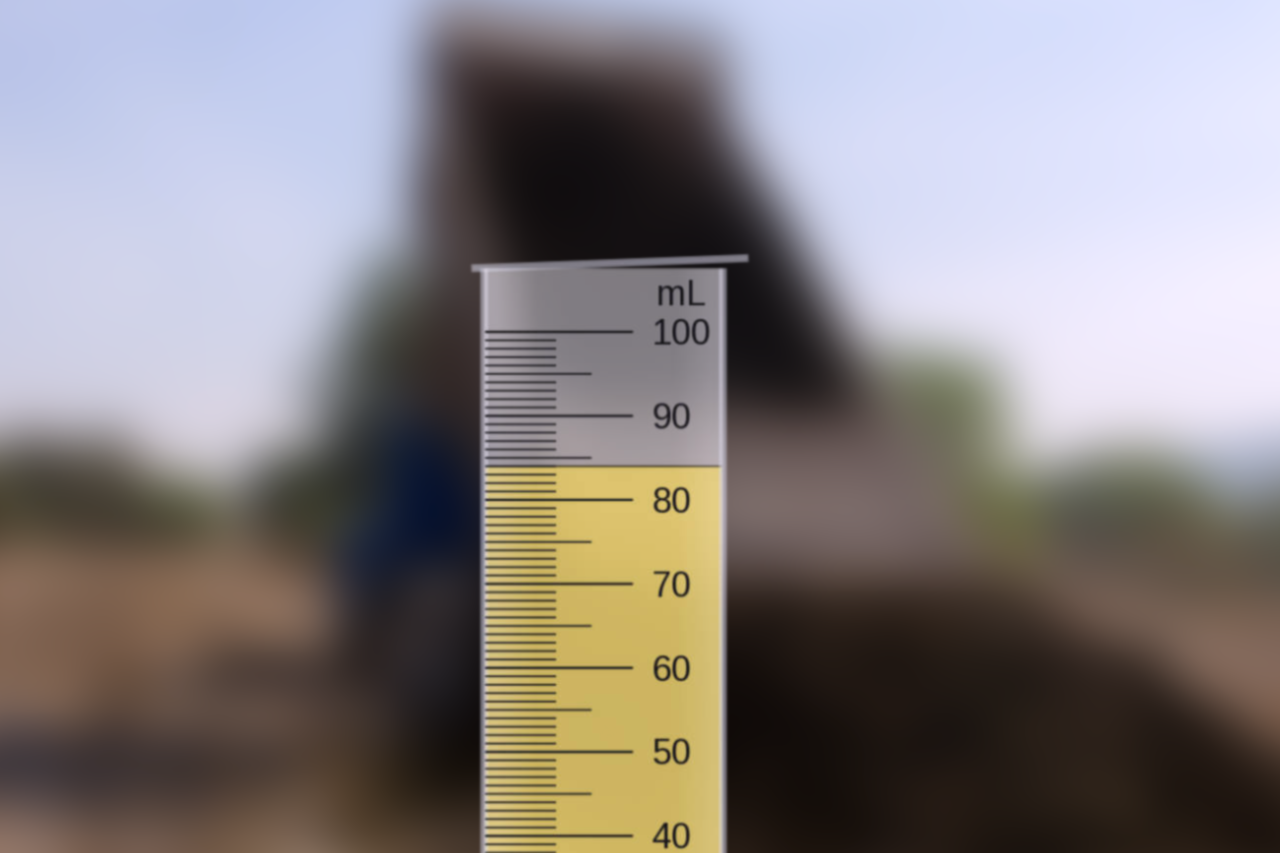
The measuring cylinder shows 84; mL
